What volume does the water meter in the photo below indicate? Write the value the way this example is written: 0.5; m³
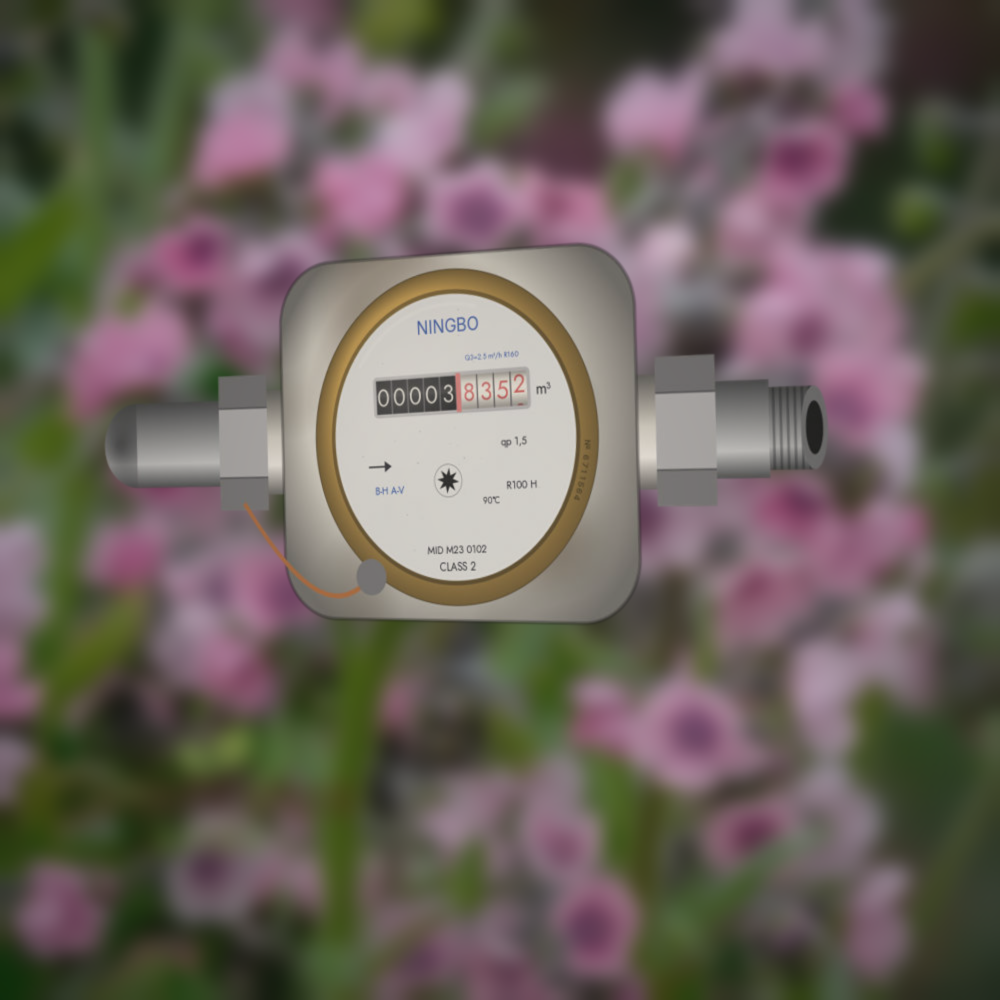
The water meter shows 3.8352; m³
